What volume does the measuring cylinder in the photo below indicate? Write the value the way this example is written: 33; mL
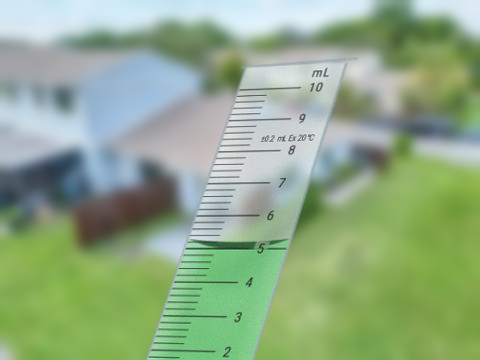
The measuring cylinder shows 5; mL
